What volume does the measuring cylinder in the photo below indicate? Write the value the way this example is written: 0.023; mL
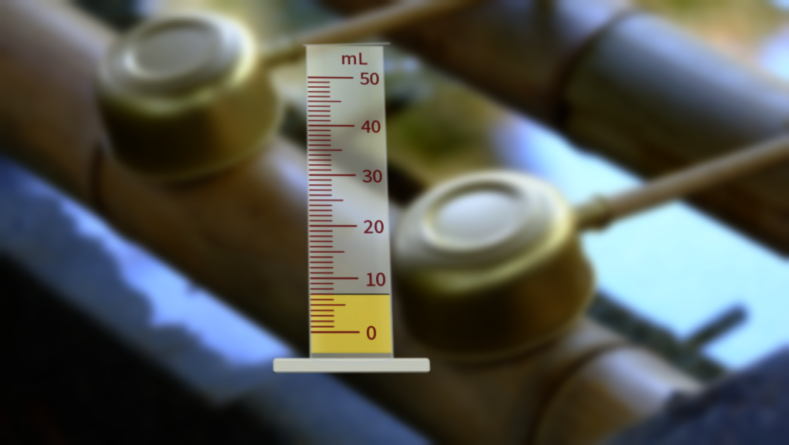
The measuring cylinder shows 7; mL
